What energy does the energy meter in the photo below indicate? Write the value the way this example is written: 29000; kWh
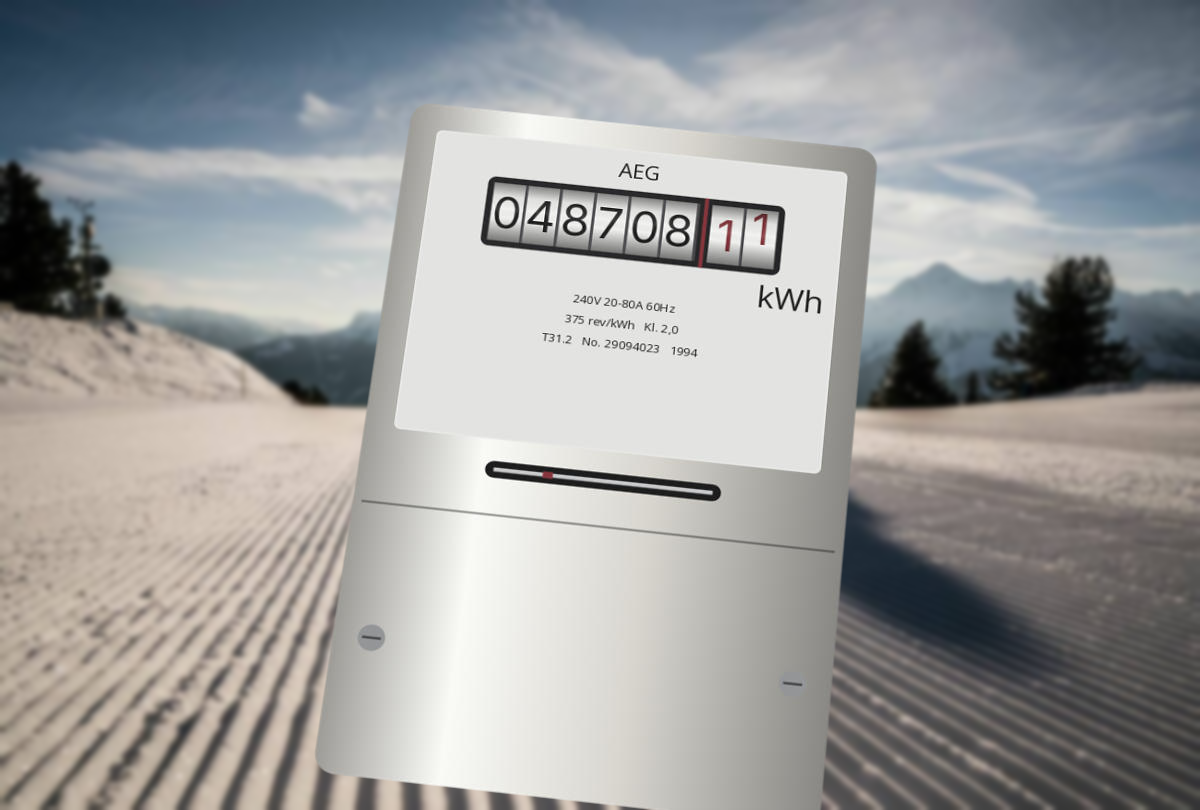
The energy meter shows 48708.11; kWh
